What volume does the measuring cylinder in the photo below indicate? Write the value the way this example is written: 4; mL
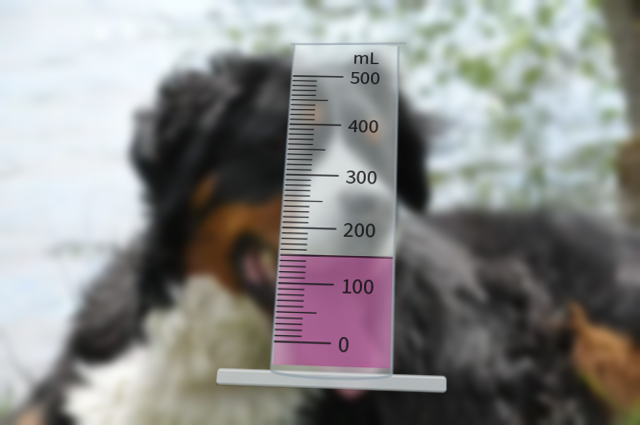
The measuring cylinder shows 150; mL
